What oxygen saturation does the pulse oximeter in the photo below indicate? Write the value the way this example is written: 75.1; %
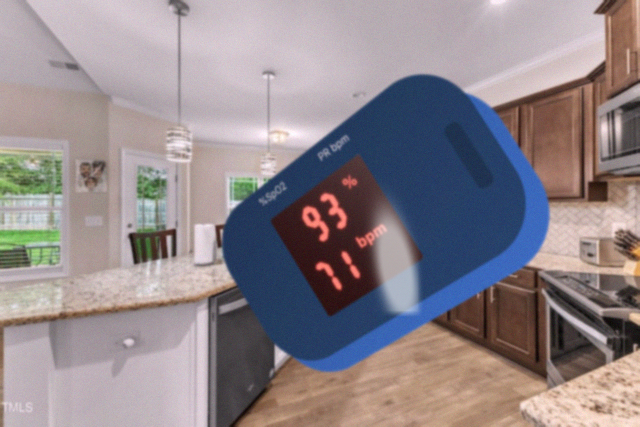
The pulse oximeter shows 93; %
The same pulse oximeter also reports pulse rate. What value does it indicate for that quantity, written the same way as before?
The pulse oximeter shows 71; bpm
